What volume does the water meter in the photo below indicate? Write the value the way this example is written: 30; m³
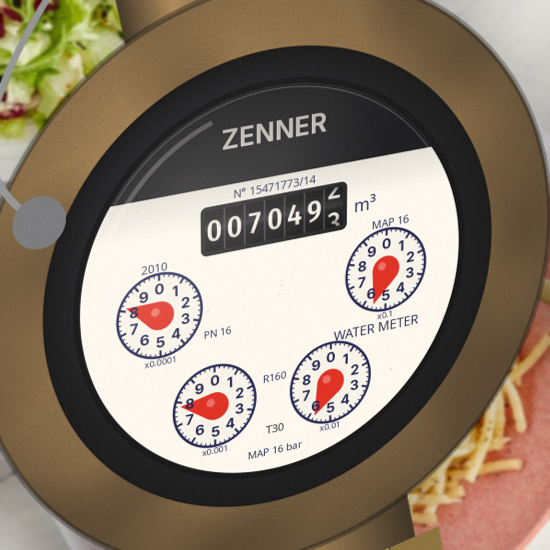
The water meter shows 70492.5578; m³
